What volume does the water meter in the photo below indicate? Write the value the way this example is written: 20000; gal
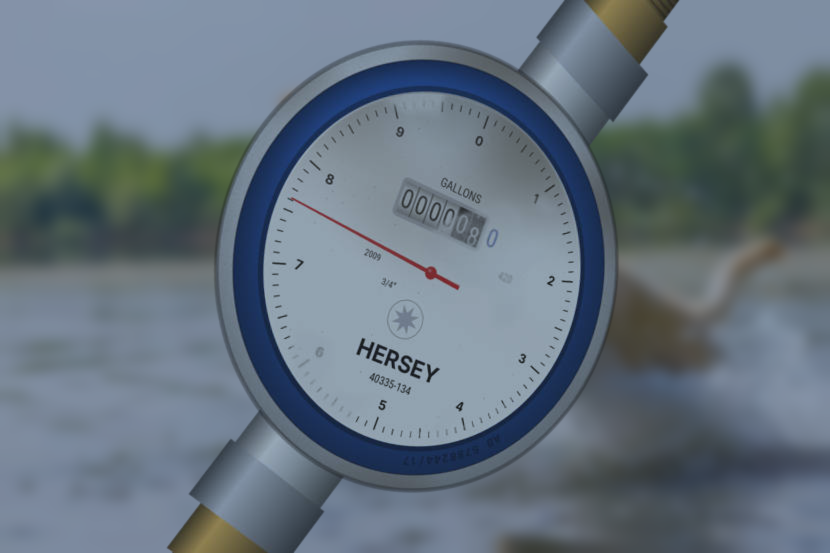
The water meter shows 77.6; gal
